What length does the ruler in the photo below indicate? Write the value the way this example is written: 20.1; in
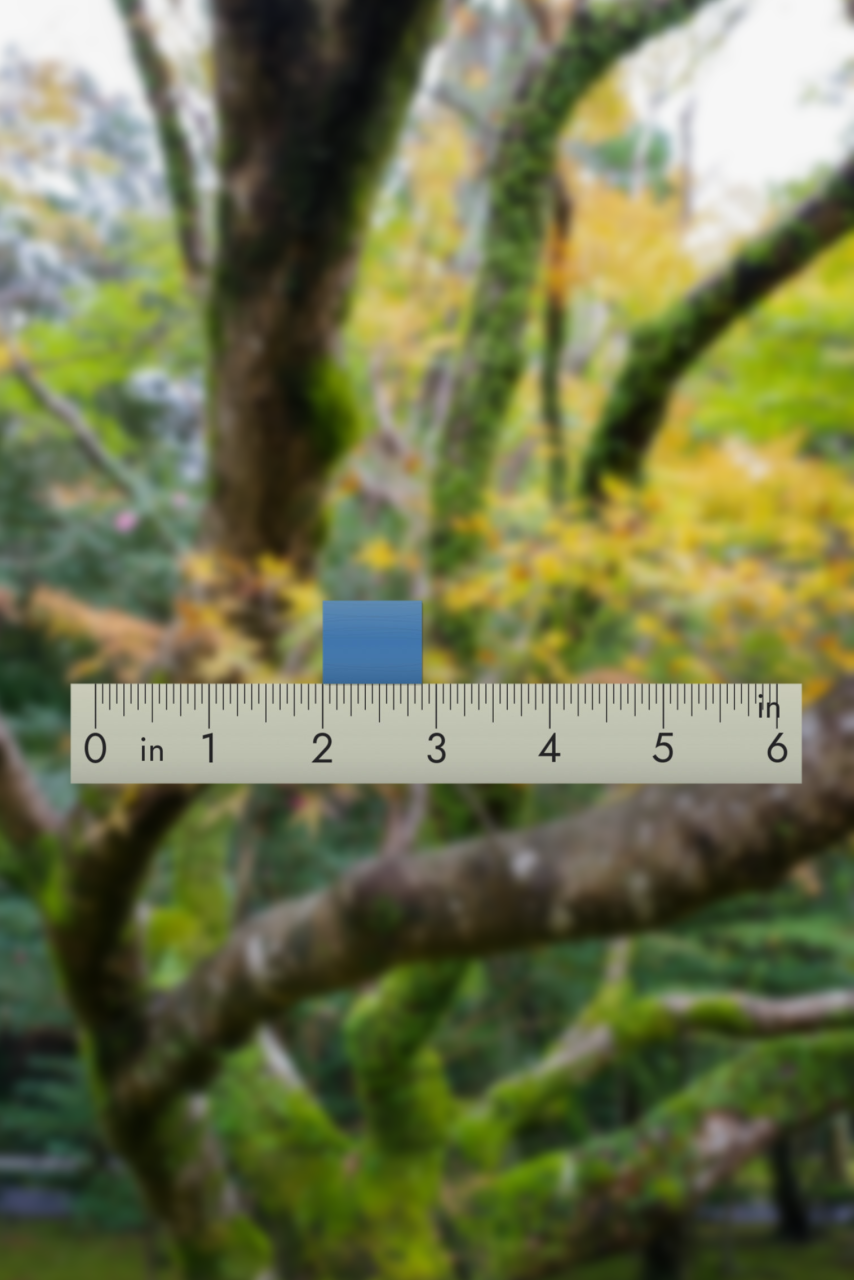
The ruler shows 0.875; in
